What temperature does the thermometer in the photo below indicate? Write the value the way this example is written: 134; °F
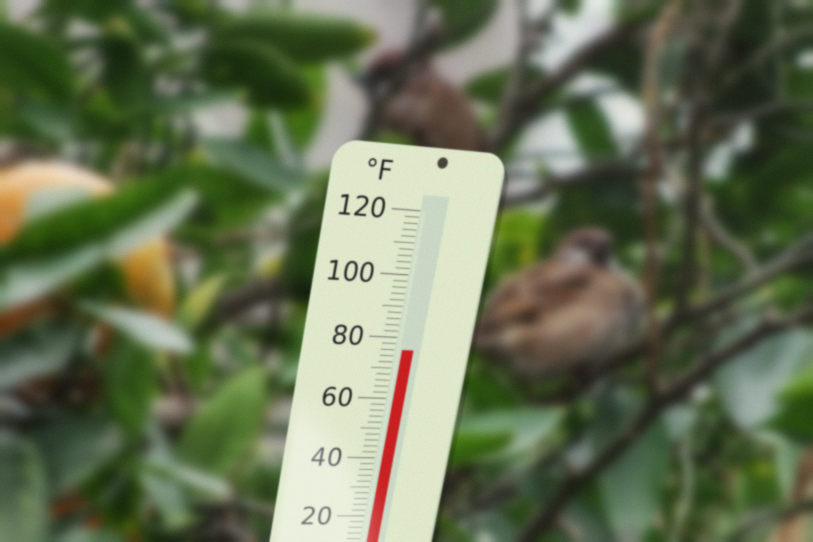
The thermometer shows 76; °F
